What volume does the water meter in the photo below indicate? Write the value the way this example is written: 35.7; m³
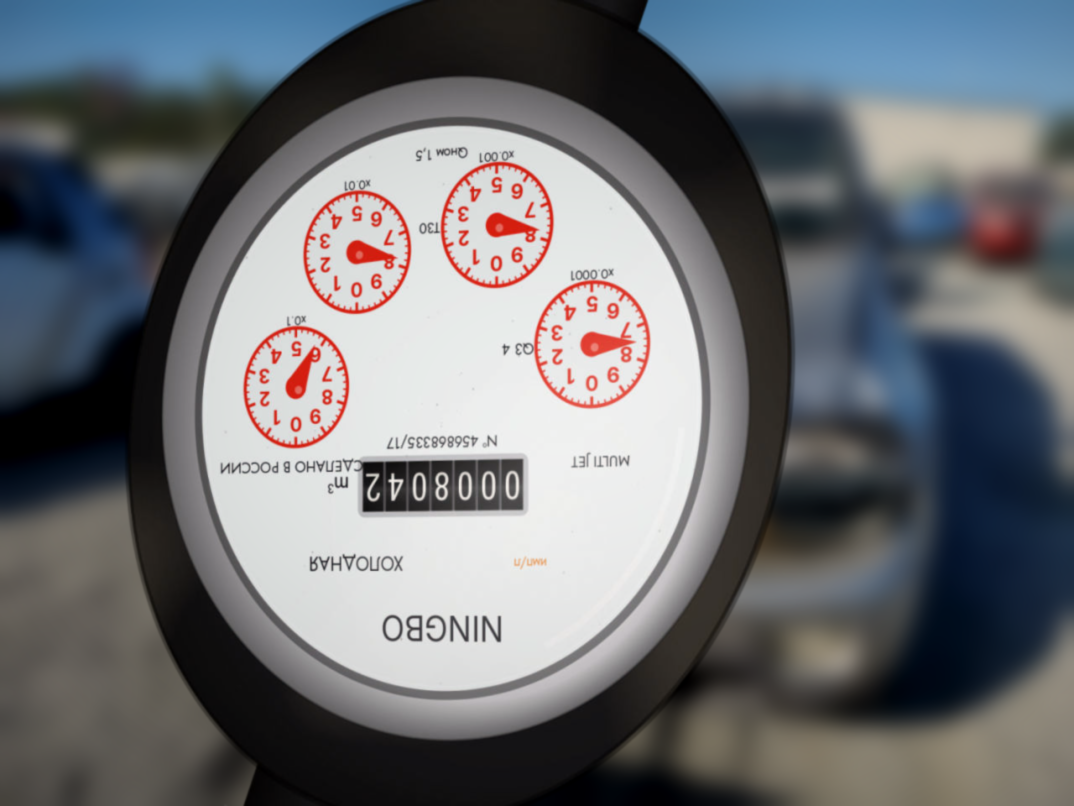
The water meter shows 8042.5777; m³
